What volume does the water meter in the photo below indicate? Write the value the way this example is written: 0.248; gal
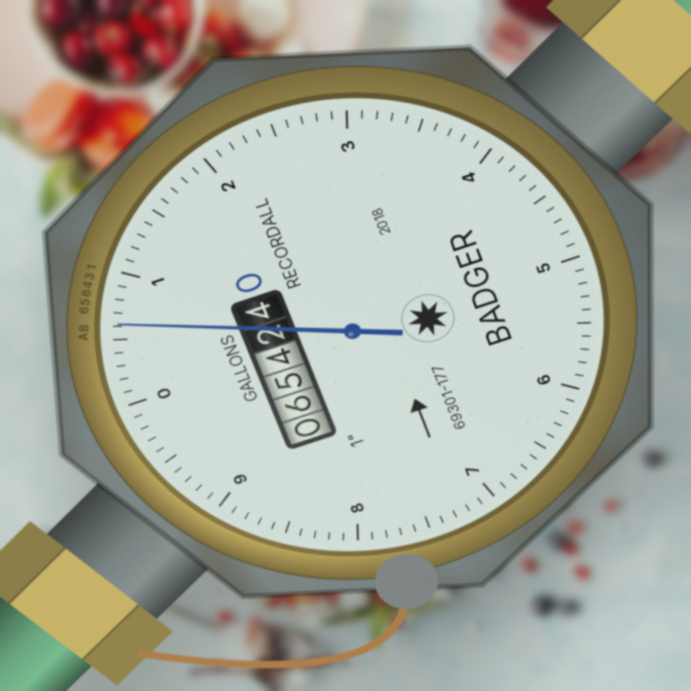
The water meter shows 654240.6; gal
